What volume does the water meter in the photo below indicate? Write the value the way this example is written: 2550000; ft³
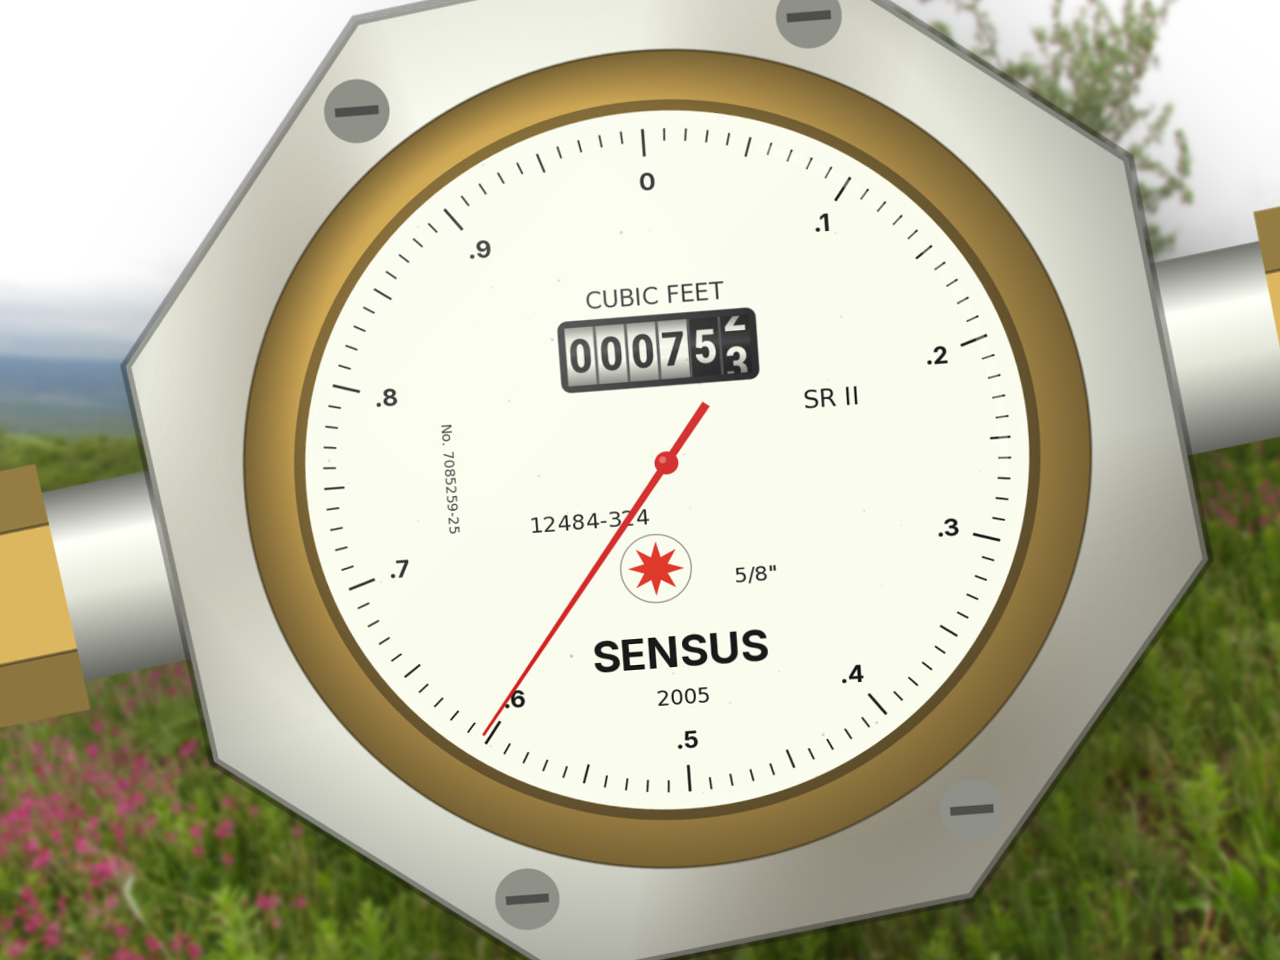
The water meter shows 752.60; ft³
